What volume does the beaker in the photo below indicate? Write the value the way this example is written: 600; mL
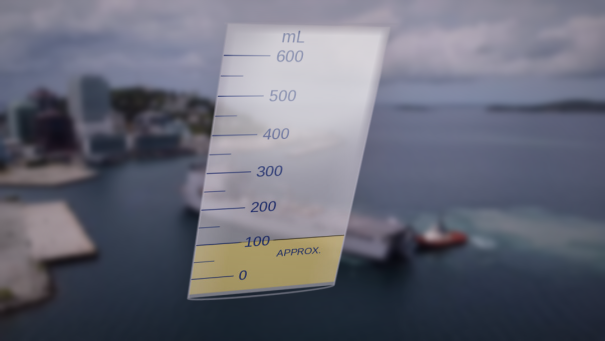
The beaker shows 100; mL
